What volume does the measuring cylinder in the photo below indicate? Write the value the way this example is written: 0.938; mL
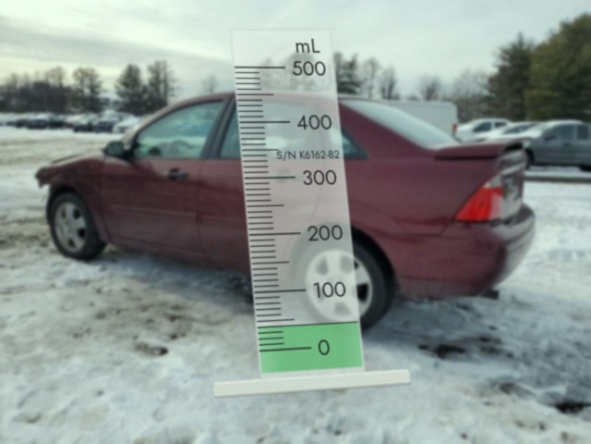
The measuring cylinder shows 40; mL
